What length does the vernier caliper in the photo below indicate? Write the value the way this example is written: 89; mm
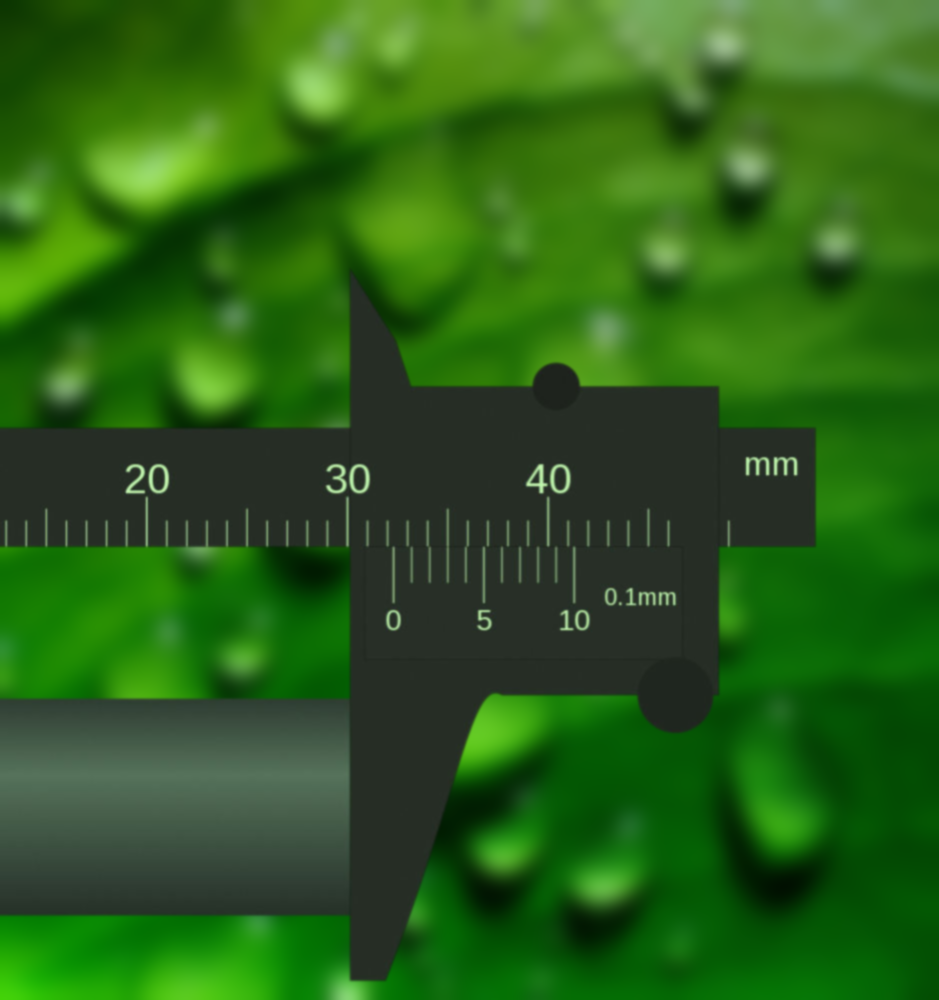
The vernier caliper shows 32.3; mm
